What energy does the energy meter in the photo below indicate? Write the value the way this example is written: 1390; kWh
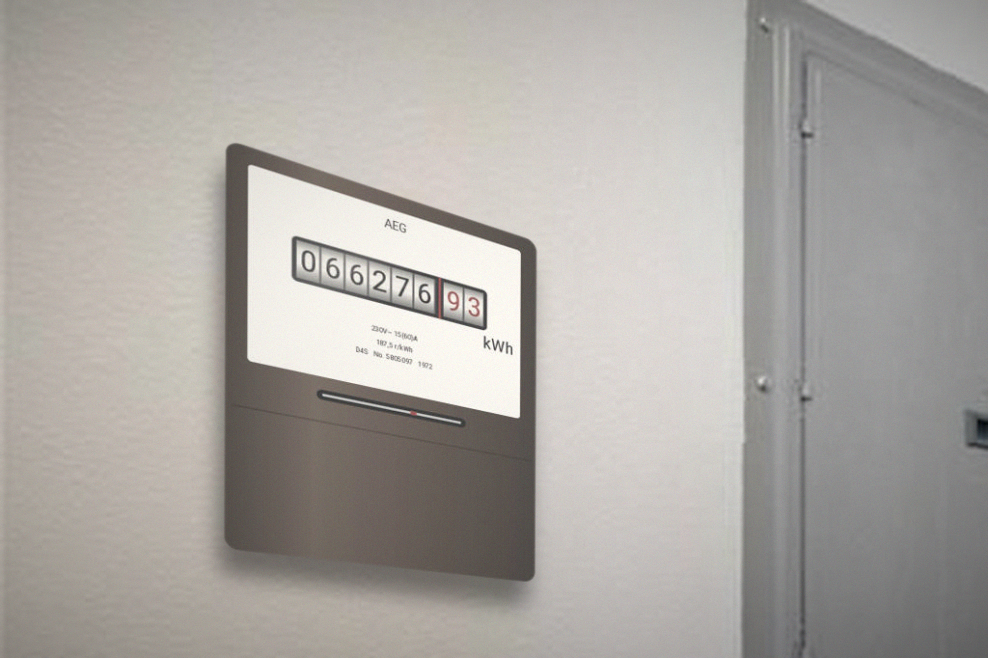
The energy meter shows 66276.93; kWh
